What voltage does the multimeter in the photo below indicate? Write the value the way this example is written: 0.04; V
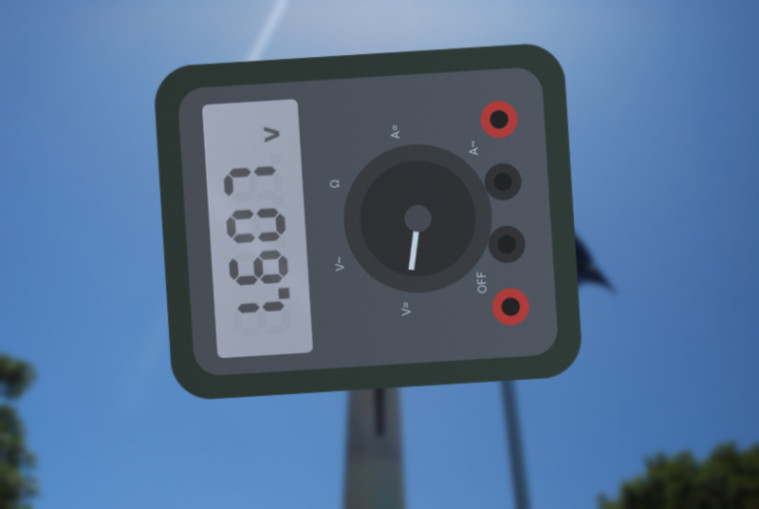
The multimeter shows 1.607; V
